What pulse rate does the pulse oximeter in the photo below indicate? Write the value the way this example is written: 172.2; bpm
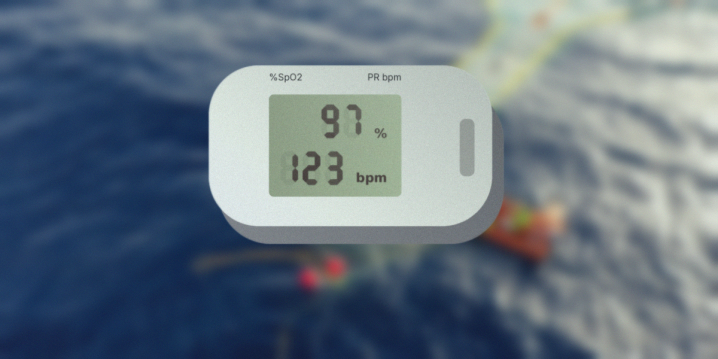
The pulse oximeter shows 123; bpm
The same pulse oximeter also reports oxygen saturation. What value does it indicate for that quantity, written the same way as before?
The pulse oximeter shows 97; %
